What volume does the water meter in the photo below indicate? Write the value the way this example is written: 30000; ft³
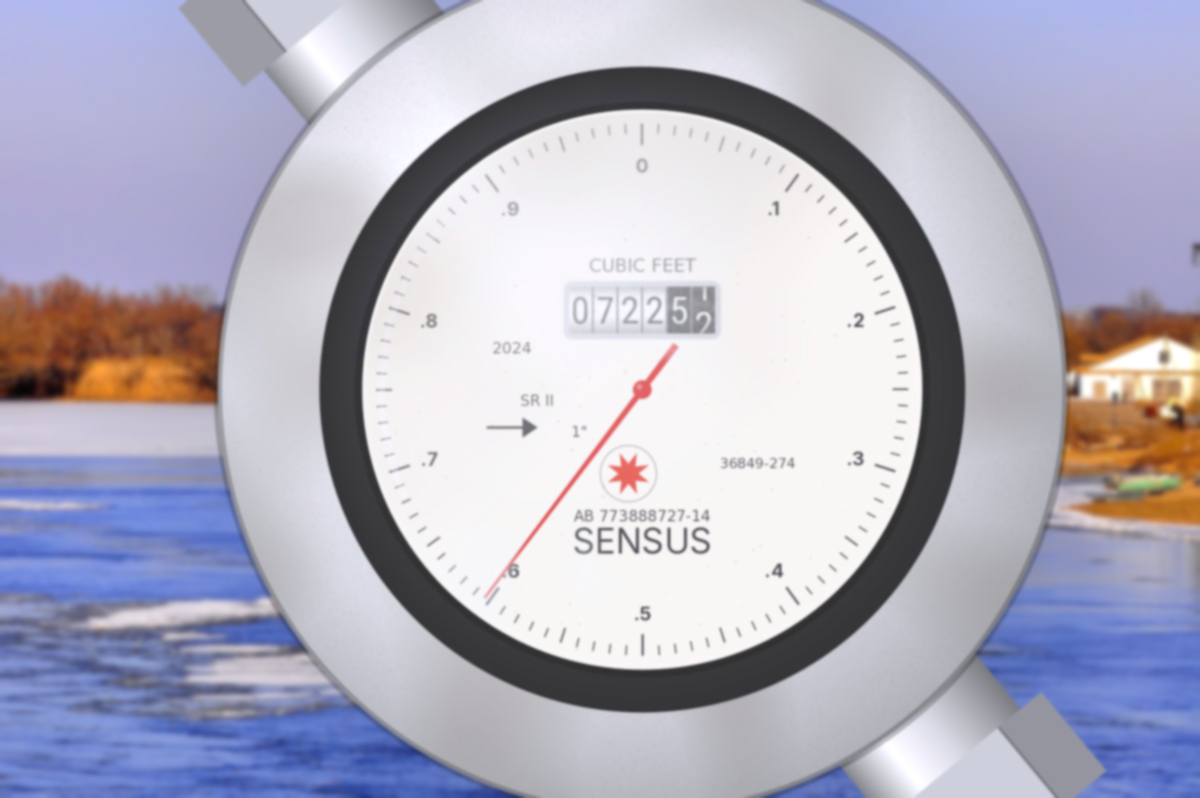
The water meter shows 72251.60; ft³
